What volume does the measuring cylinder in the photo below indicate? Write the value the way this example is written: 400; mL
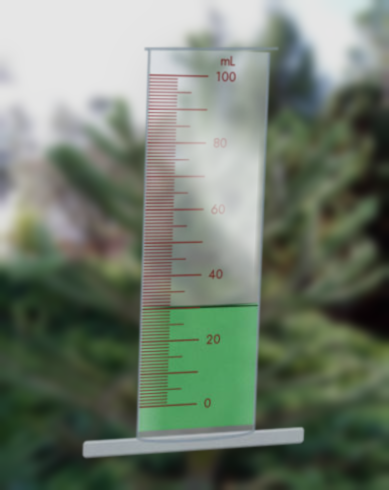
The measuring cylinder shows 30; mL
